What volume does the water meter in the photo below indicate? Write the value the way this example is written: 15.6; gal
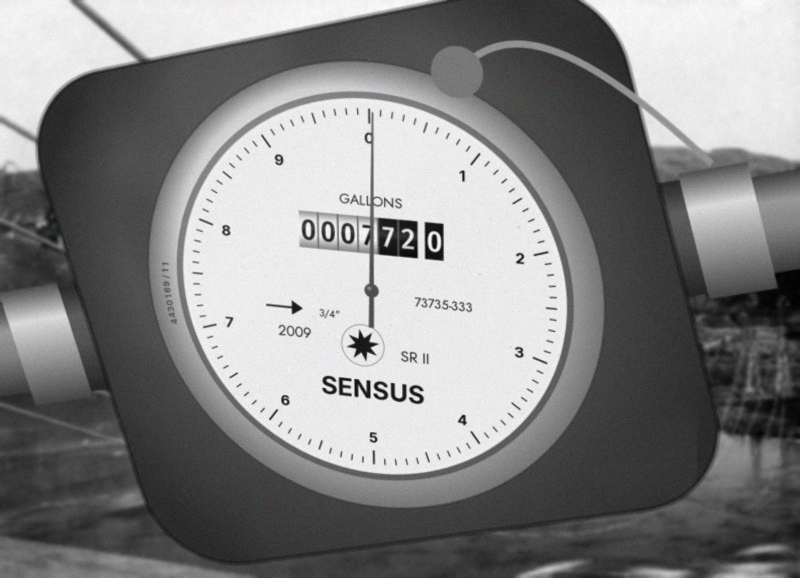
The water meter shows 7720.0; gal
